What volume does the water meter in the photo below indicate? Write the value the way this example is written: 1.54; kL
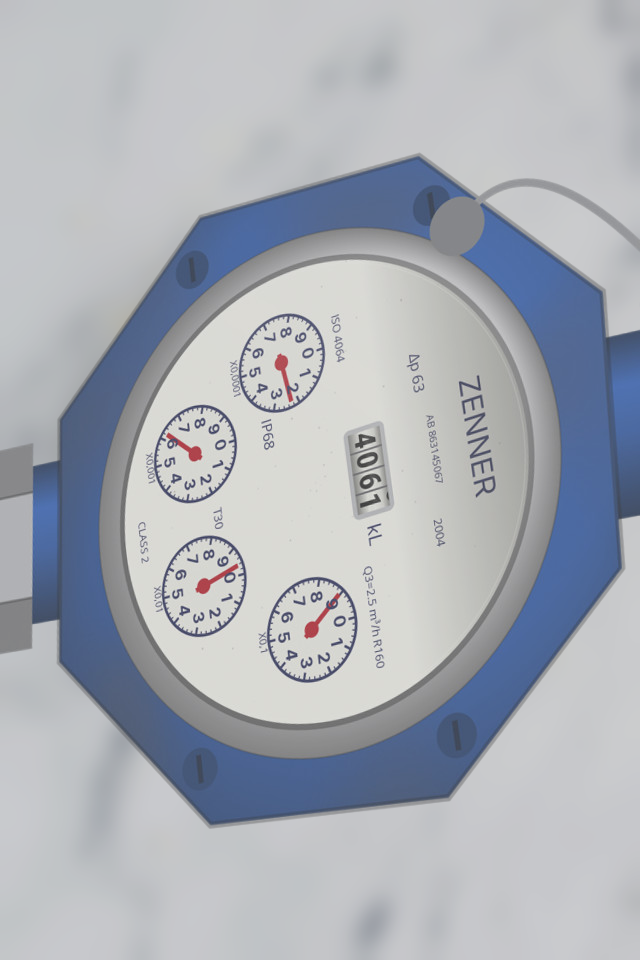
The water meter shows 4060.8962; kL
